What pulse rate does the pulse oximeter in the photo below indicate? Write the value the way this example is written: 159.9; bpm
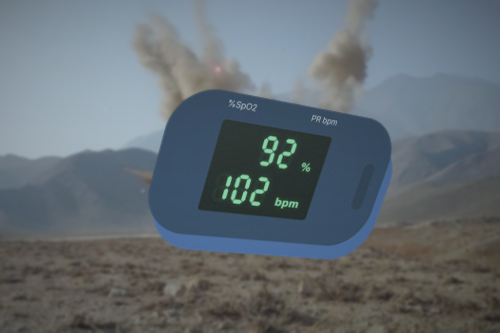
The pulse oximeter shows 102; bpm
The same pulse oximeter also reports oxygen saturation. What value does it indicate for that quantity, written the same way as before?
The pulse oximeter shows 92; %
